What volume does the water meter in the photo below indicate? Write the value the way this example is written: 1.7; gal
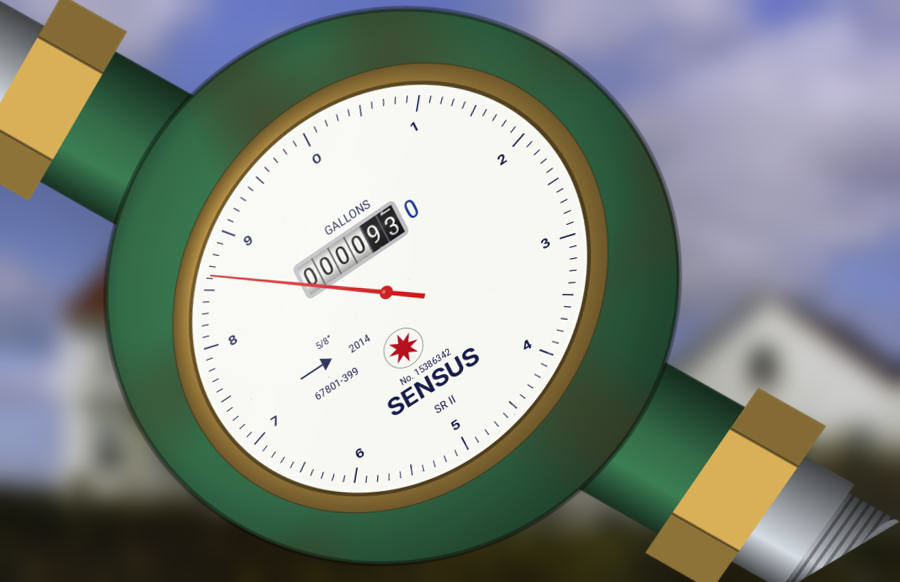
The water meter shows 928.6; gal
